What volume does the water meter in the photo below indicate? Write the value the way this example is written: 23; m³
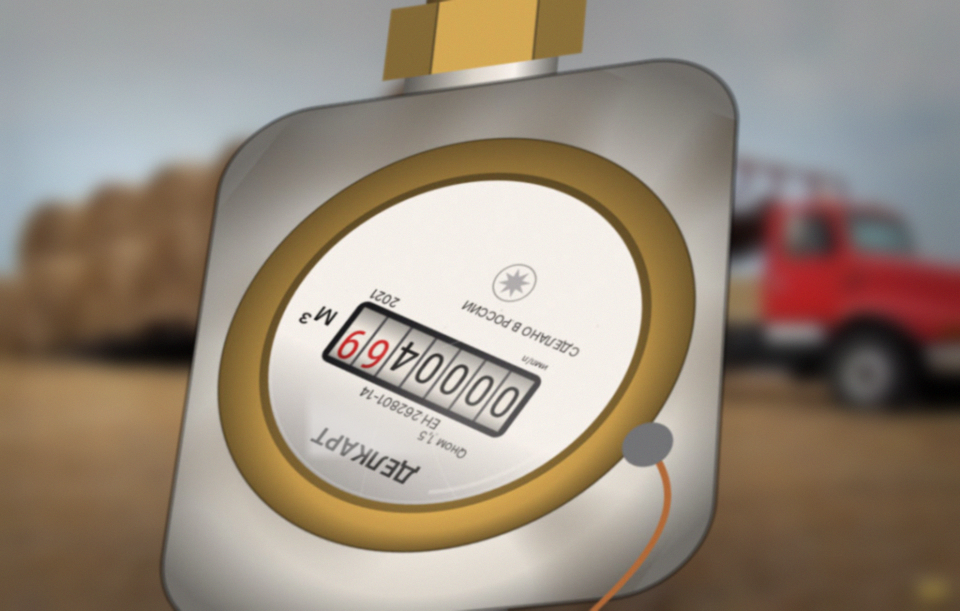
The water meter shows 4.69; m³
